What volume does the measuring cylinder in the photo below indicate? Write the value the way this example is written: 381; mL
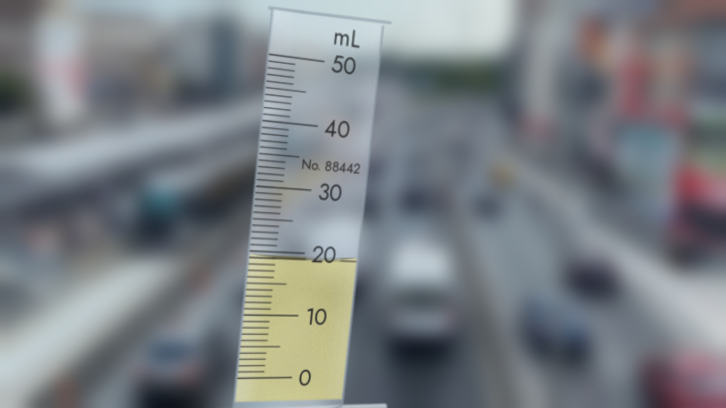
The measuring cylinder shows 19; mL
